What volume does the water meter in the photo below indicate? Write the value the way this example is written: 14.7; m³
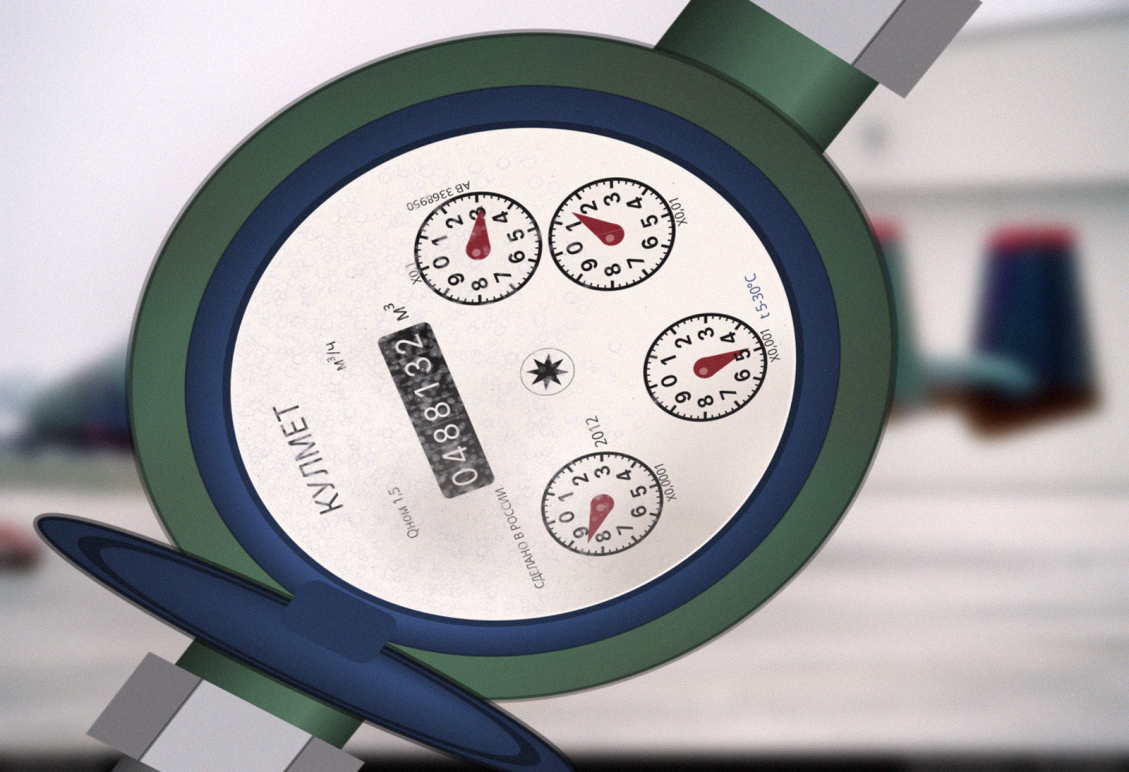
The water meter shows 488132.3148; m³
